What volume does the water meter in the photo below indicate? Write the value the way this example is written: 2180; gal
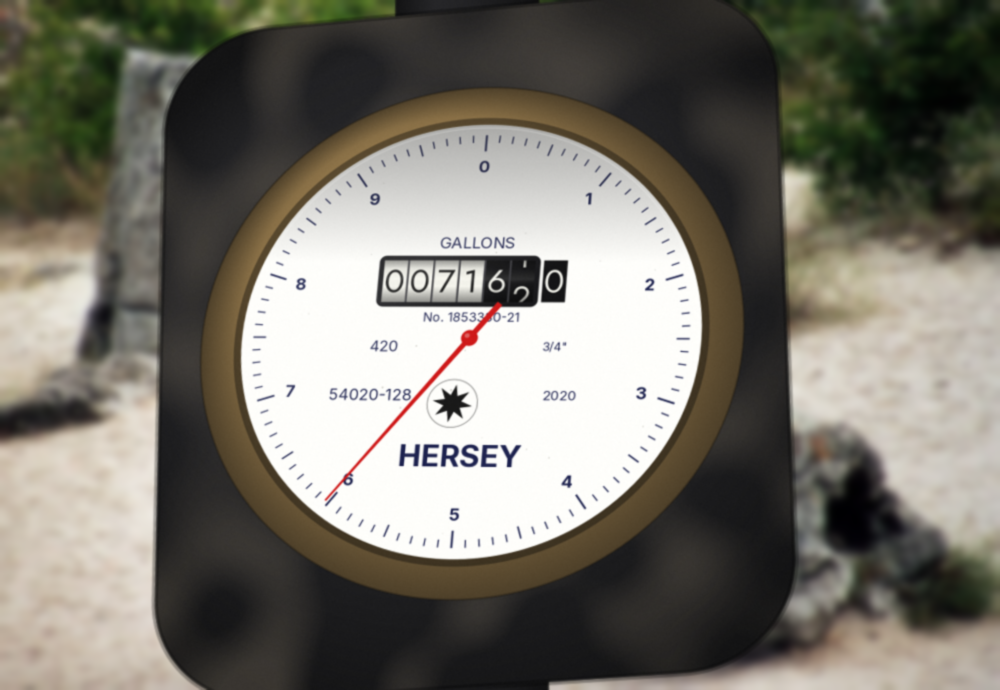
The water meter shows 71616.0; gal
